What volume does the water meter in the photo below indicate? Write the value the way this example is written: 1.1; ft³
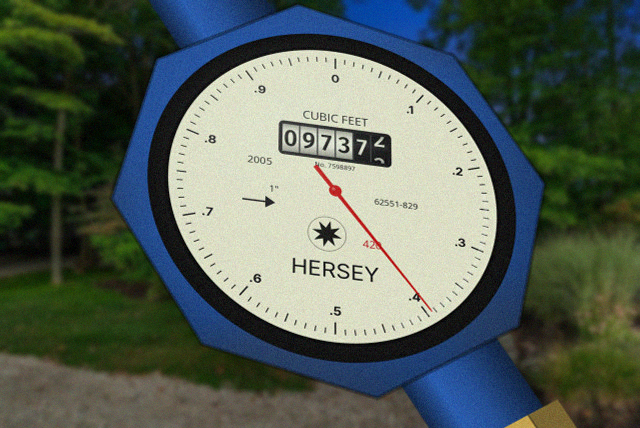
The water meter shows 97372.39; ft³
